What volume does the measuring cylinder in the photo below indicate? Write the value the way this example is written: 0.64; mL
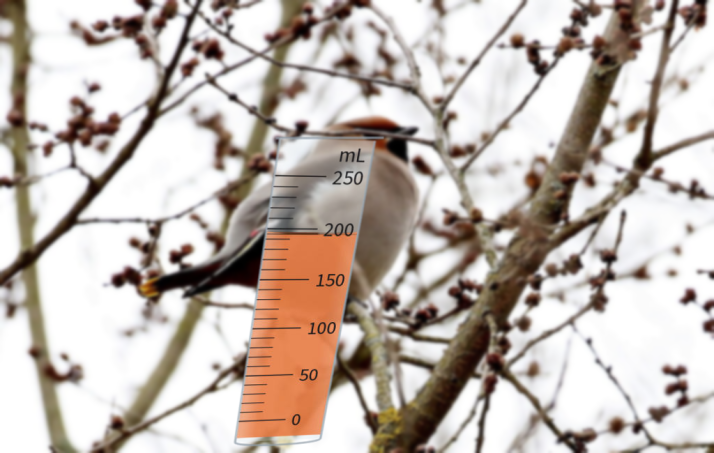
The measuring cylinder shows 195; mL
